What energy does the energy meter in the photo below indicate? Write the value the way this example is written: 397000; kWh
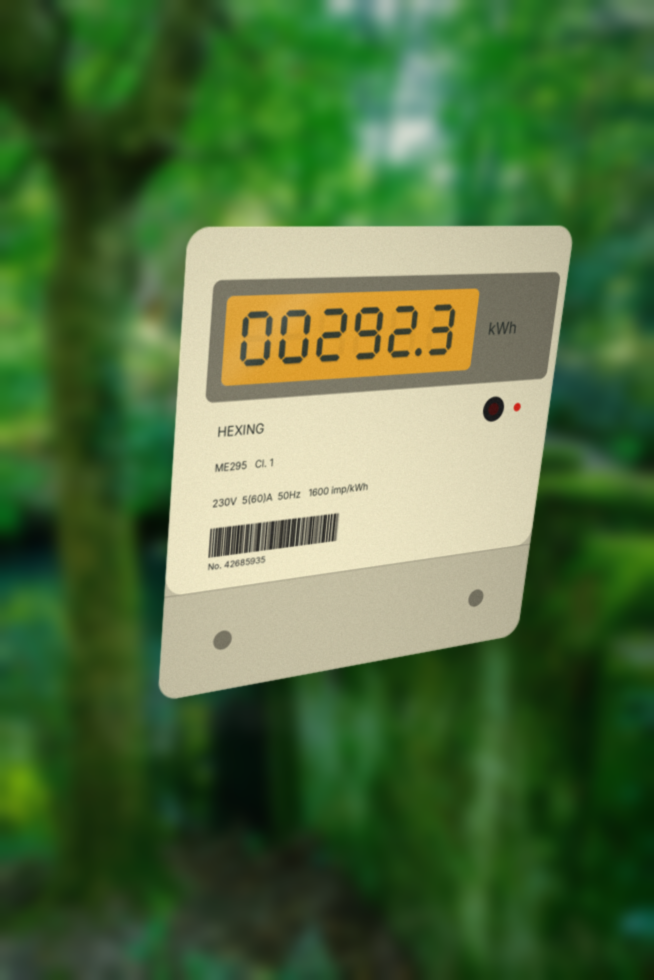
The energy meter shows 292.3; kWh
